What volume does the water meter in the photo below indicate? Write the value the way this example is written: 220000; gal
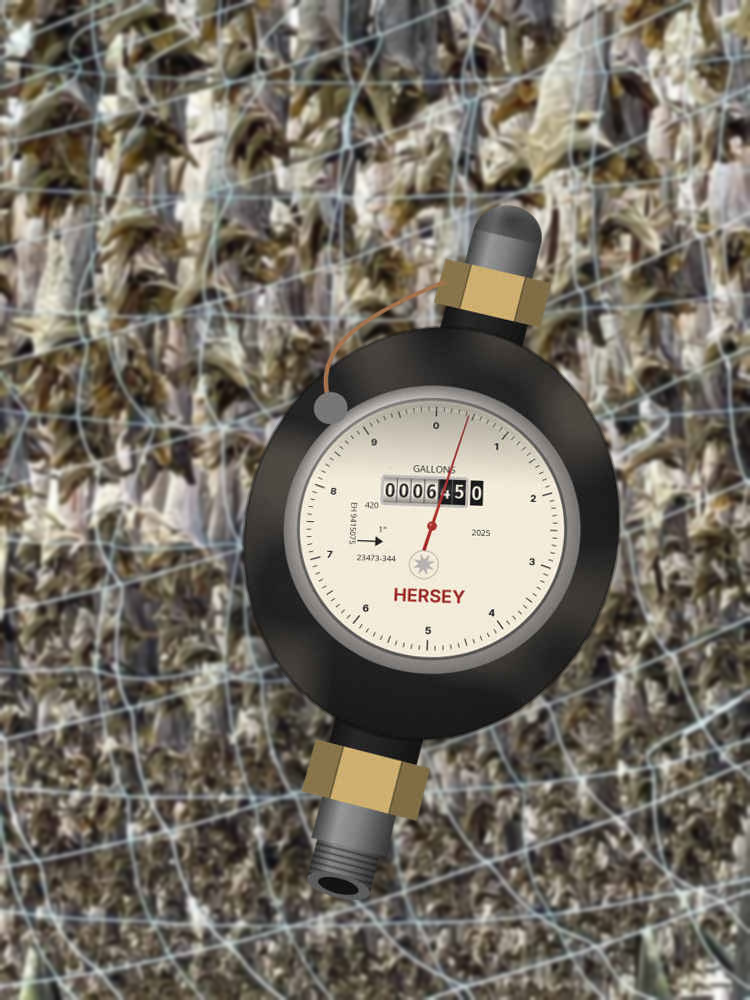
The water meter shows 6450.4; gal
